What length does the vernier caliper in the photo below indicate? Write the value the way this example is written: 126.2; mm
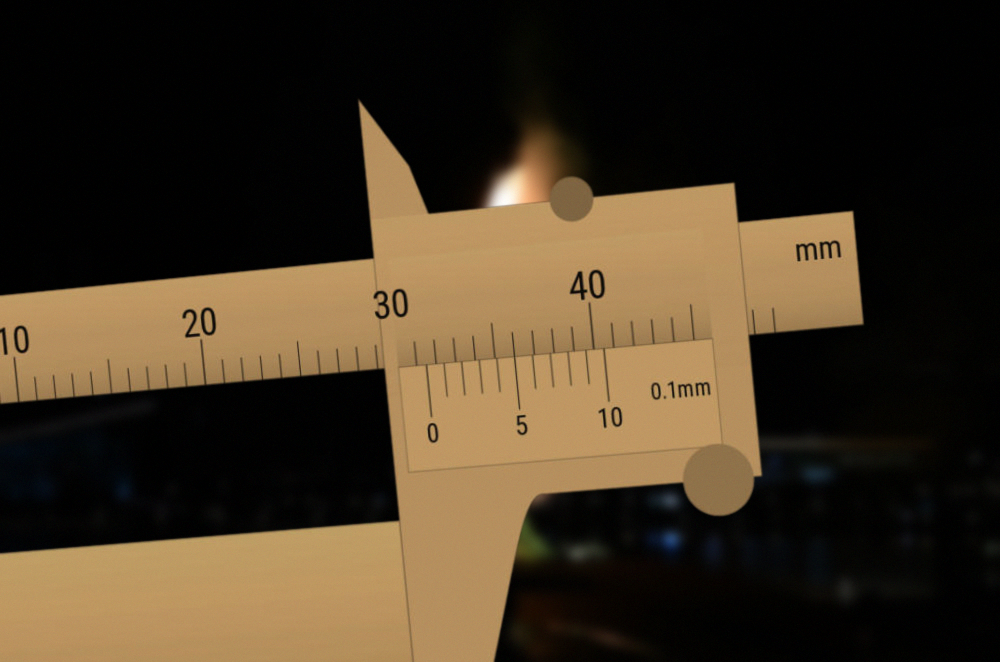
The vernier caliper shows 31.5; mm
